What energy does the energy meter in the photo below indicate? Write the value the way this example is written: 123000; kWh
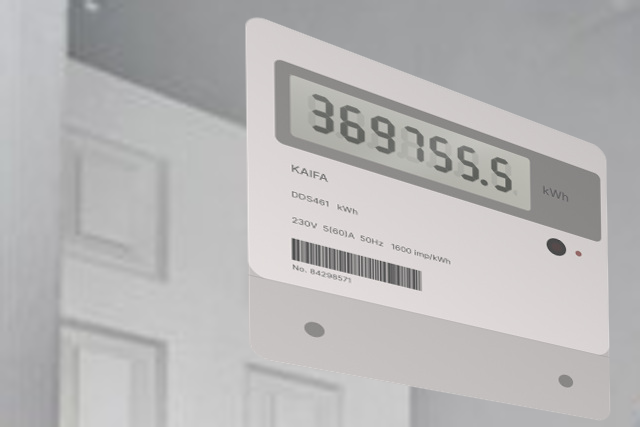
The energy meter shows 369755.5; kWh
